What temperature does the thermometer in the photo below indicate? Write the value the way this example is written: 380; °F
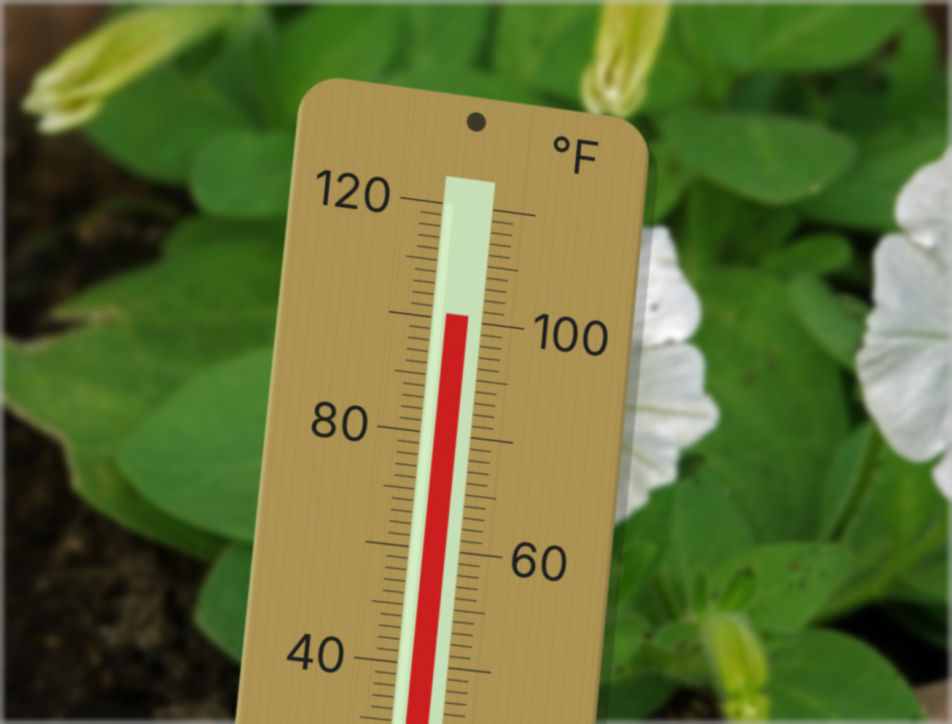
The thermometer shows 101; °F
